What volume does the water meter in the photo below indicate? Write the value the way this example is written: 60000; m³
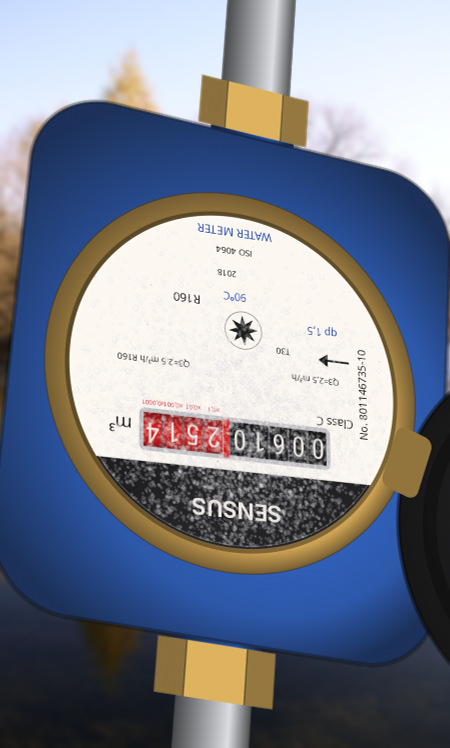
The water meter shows 610.2514; m³
